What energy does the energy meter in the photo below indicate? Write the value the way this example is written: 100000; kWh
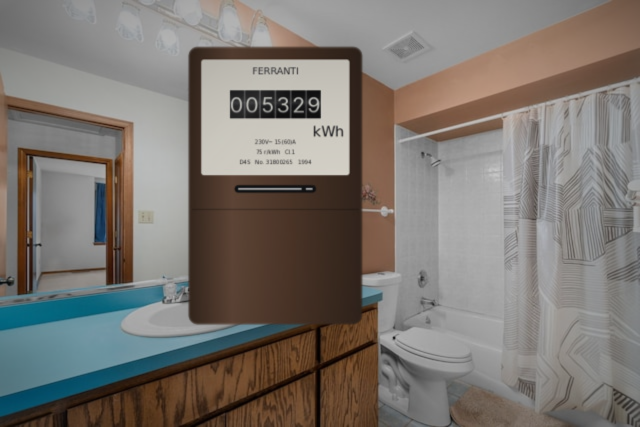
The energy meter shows 5329; kWh
